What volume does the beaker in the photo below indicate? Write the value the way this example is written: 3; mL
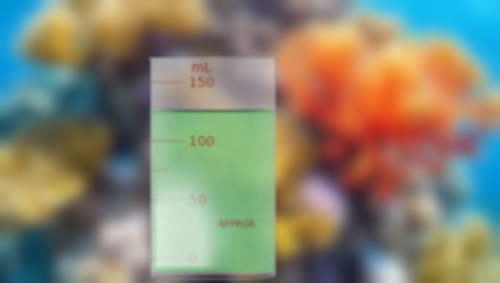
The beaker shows 125; mL
